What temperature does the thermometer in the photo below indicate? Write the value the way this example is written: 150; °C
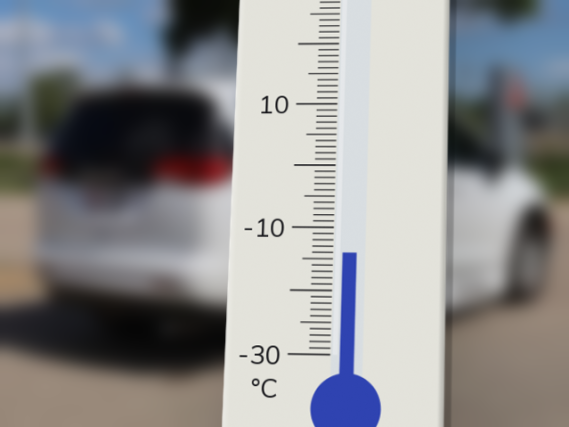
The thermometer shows -14; °C
